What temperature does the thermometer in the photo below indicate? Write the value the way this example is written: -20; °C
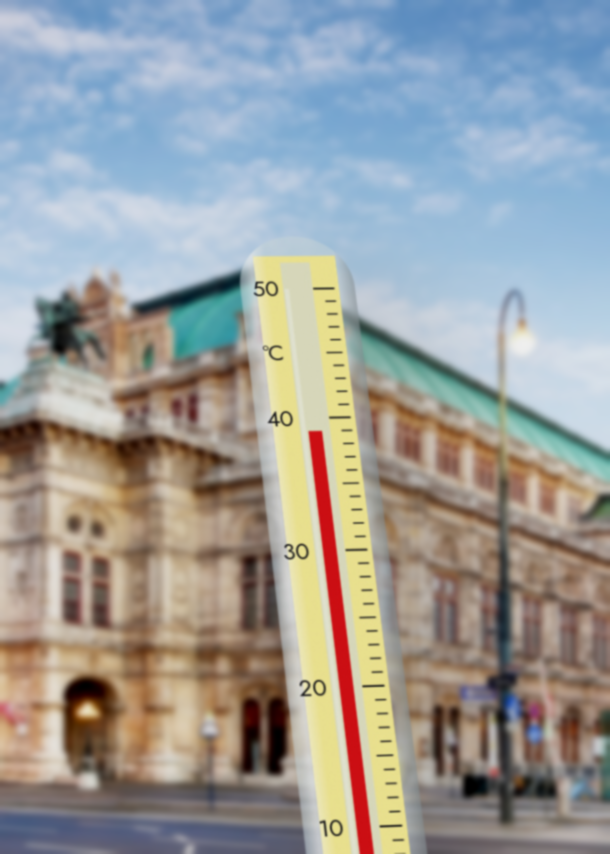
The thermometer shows 39; °C
